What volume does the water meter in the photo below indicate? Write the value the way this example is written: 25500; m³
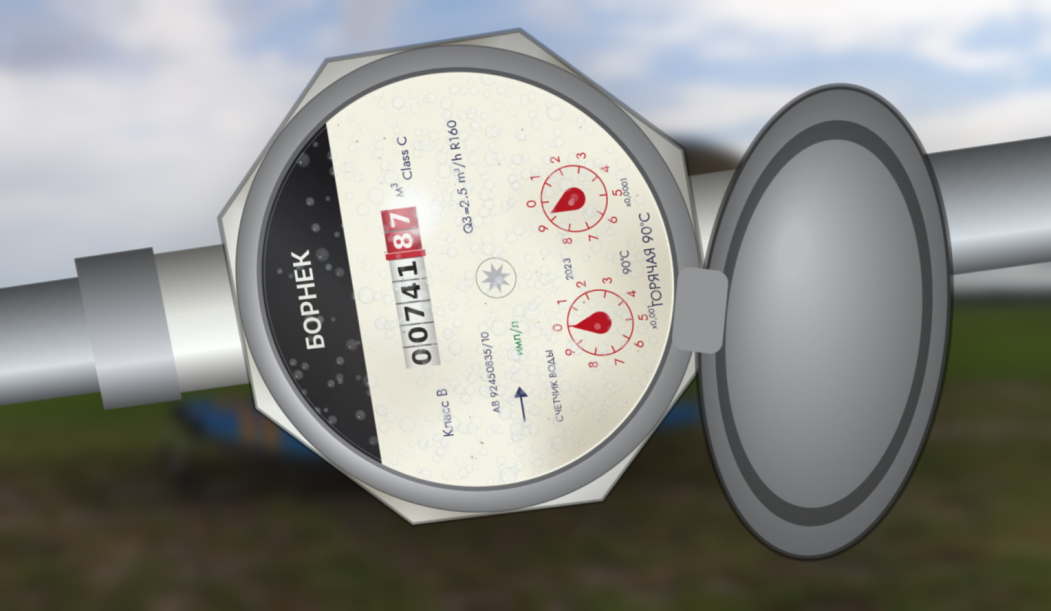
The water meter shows 741.8699; m³
